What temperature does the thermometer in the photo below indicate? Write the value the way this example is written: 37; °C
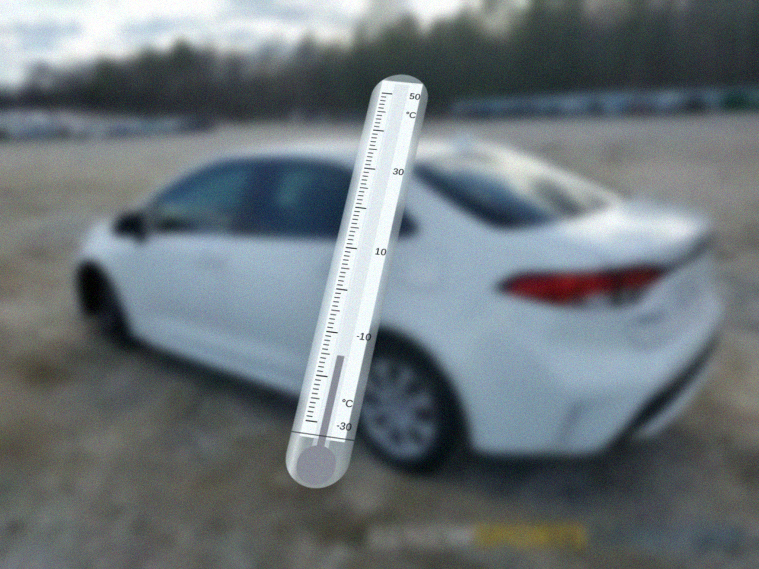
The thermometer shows -15; °C
